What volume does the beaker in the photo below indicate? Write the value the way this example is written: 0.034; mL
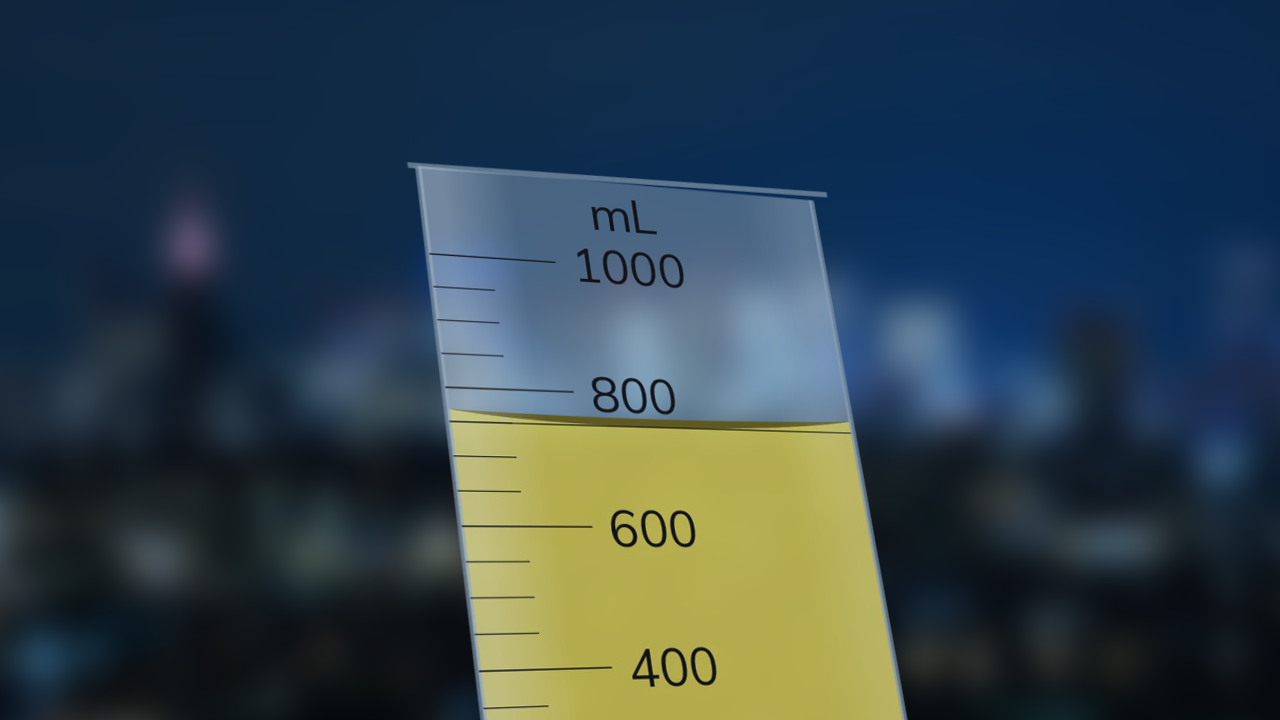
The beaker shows 750; mL
